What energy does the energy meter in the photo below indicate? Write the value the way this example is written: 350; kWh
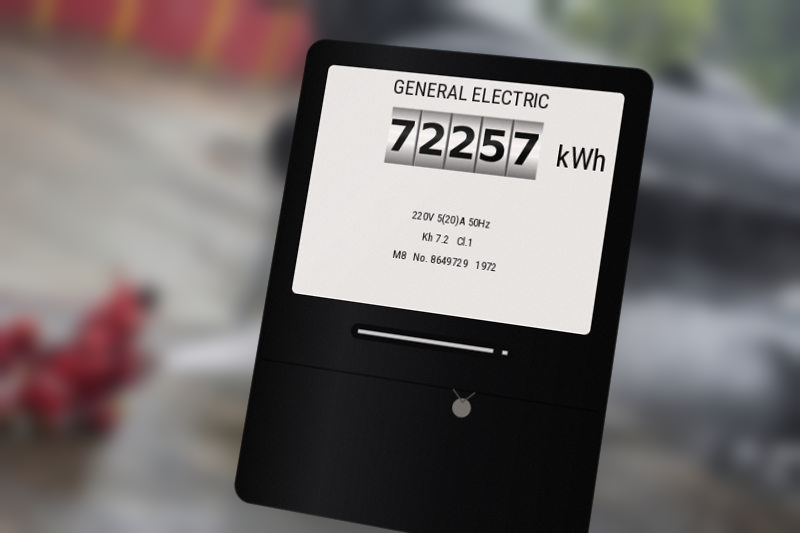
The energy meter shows 72257; kWh
